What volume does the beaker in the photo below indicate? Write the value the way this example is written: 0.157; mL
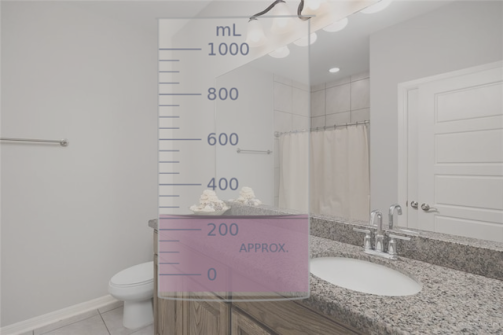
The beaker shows 250; mL
